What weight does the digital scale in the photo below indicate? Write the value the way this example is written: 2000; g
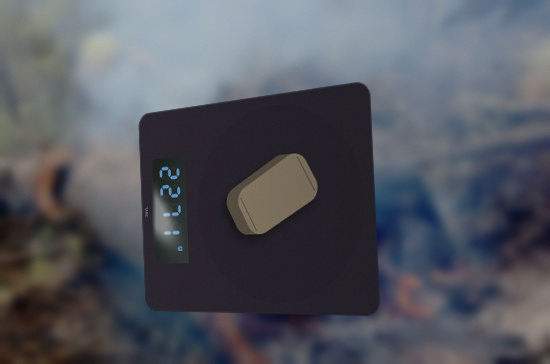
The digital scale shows 2271; g
